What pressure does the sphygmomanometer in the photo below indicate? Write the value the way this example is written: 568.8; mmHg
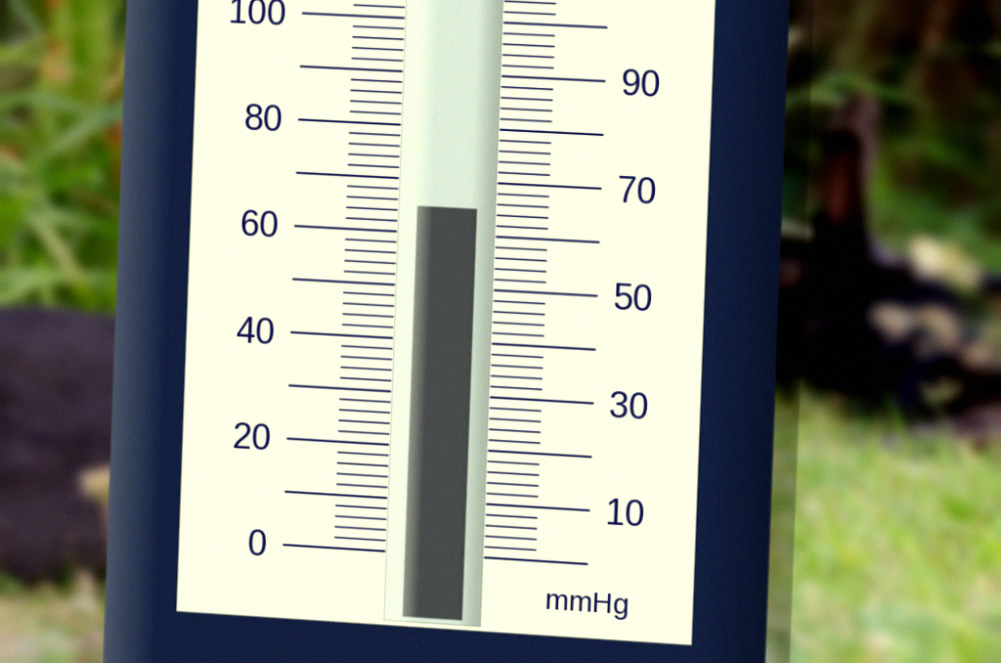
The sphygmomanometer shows 65; mmHg
